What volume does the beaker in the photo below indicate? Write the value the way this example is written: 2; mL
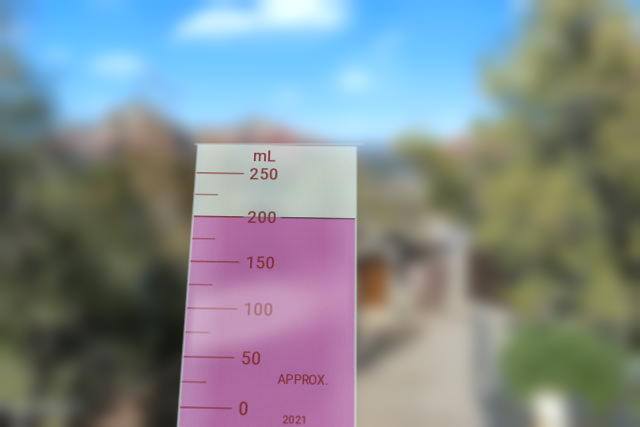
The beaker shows 200; mL
